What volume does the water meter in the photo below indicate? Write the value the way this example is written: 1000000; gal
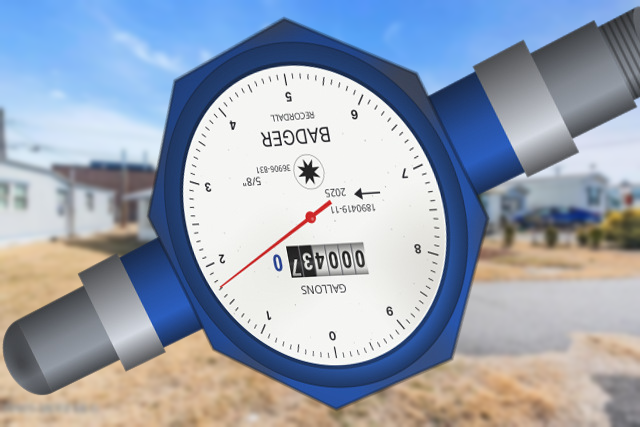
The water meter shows 4371.7; gal
